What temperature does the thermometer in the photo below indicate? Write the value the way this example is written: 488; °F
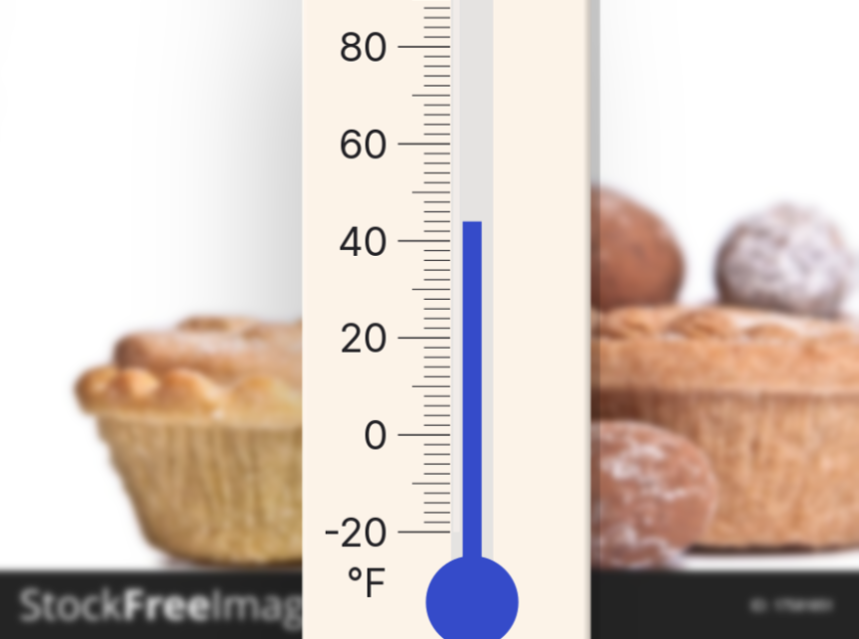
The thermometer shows 44; °F
